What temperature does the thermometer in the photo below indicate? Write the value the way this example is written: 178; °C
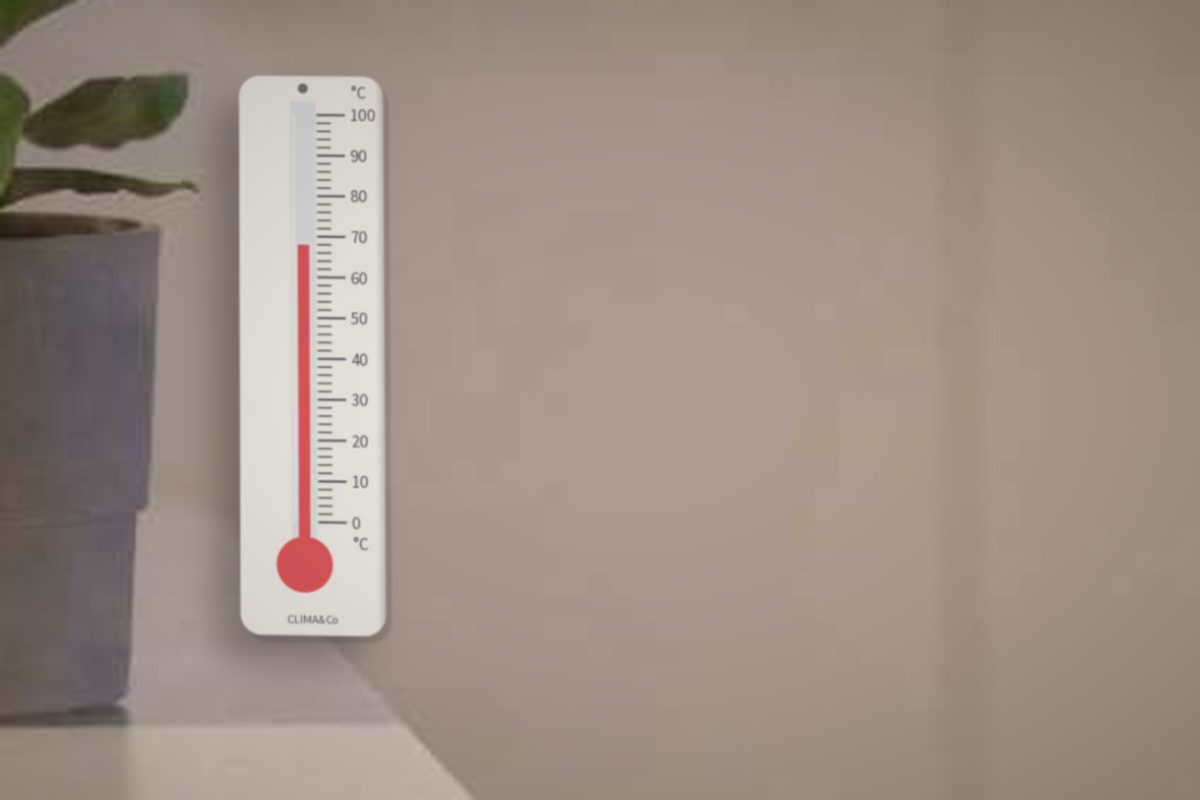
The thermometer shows 68; °C
